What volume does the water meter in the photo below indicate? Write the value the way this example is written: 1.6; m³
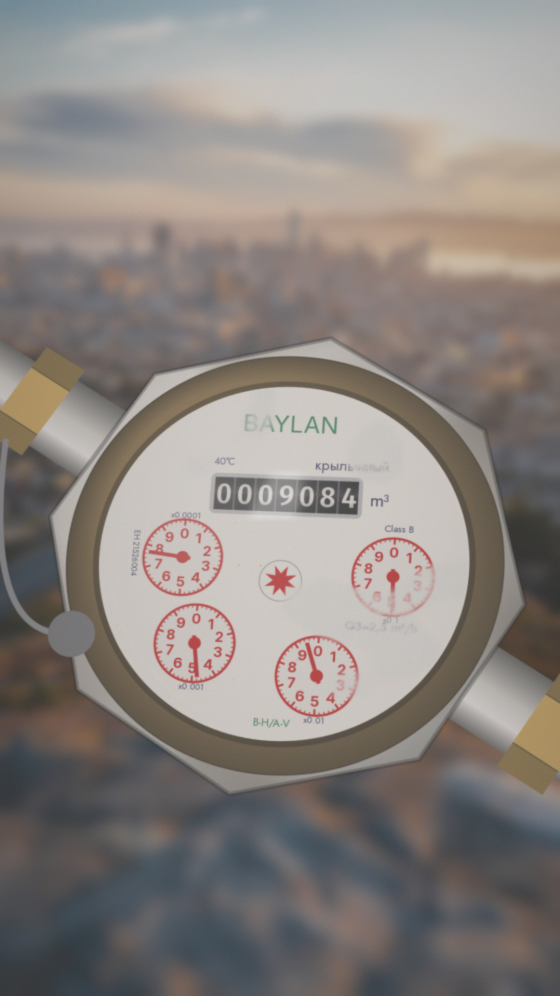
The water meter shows 9084.4947; m³
